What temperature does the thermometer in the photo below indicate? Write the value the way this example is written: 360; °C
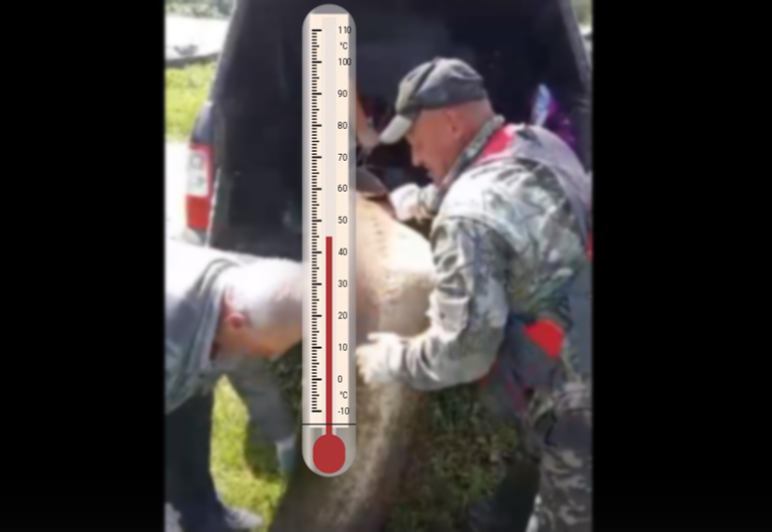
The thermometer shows 45; °C
